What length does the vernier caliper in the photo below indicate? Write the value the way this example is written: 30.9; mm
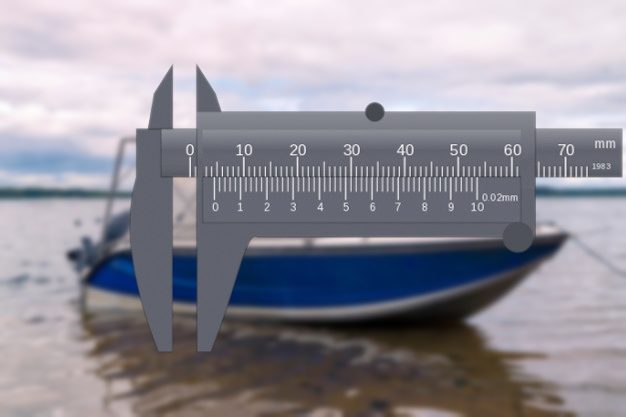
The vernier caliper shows 4.5; mm
